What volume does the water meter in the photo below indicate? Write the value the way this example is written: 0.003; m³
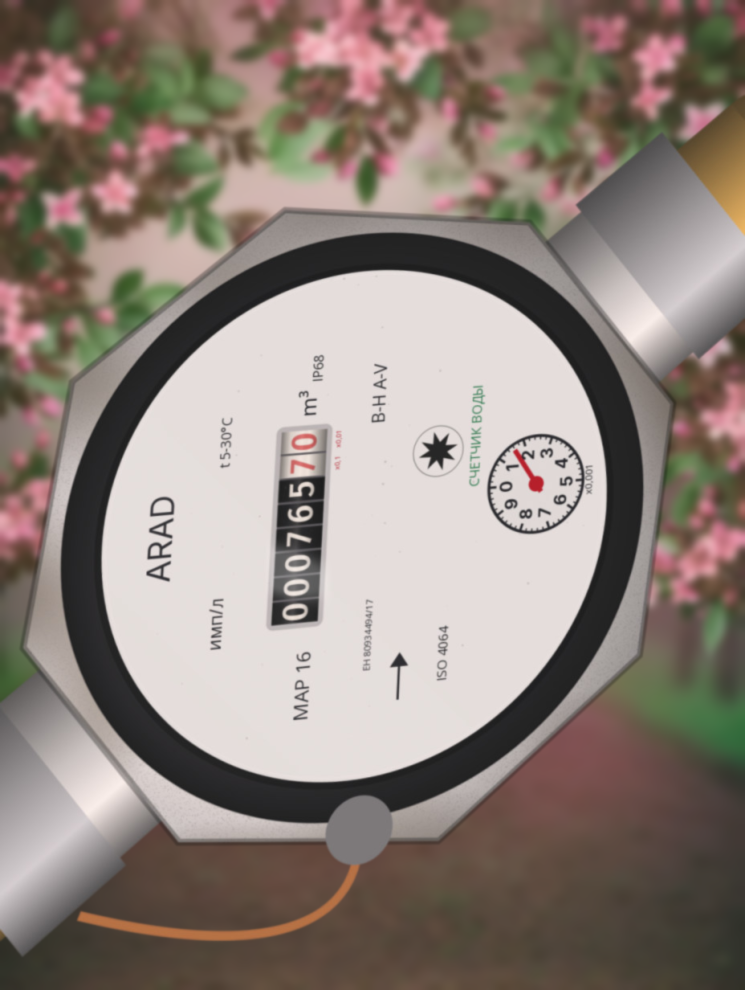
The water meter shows 765.701; m³
